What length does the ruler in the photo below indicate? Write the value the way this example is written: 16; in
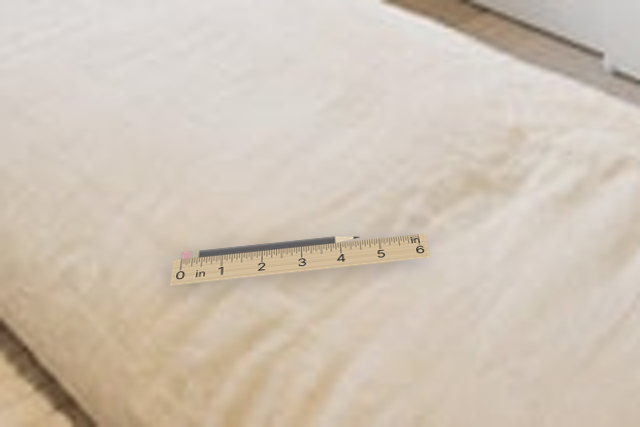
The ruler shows 4.5; in
